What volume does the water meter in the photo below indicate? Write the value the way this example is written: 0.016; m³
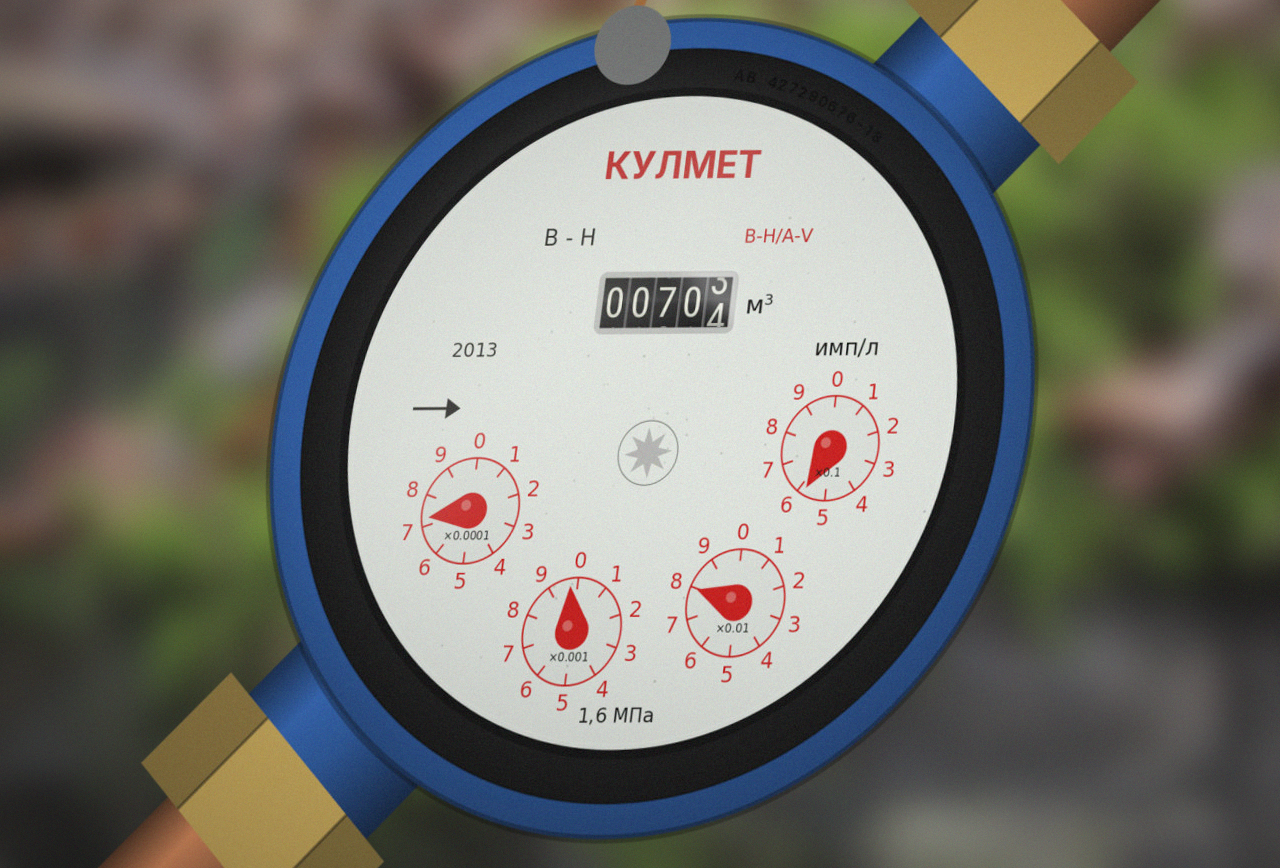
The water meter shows 703.5797; m³
